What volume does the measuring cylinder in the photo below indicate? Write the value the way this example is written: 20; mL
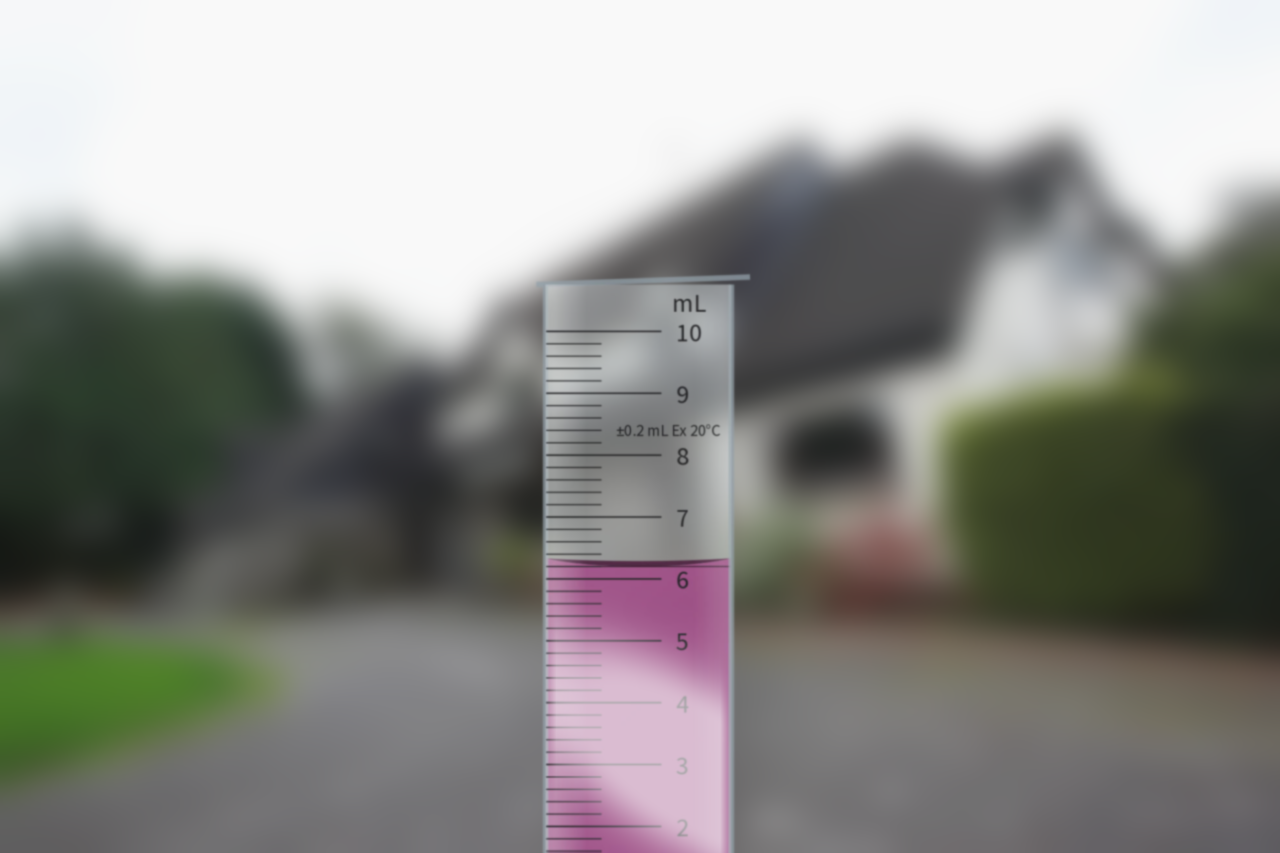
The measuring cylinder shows 6.2; mL
